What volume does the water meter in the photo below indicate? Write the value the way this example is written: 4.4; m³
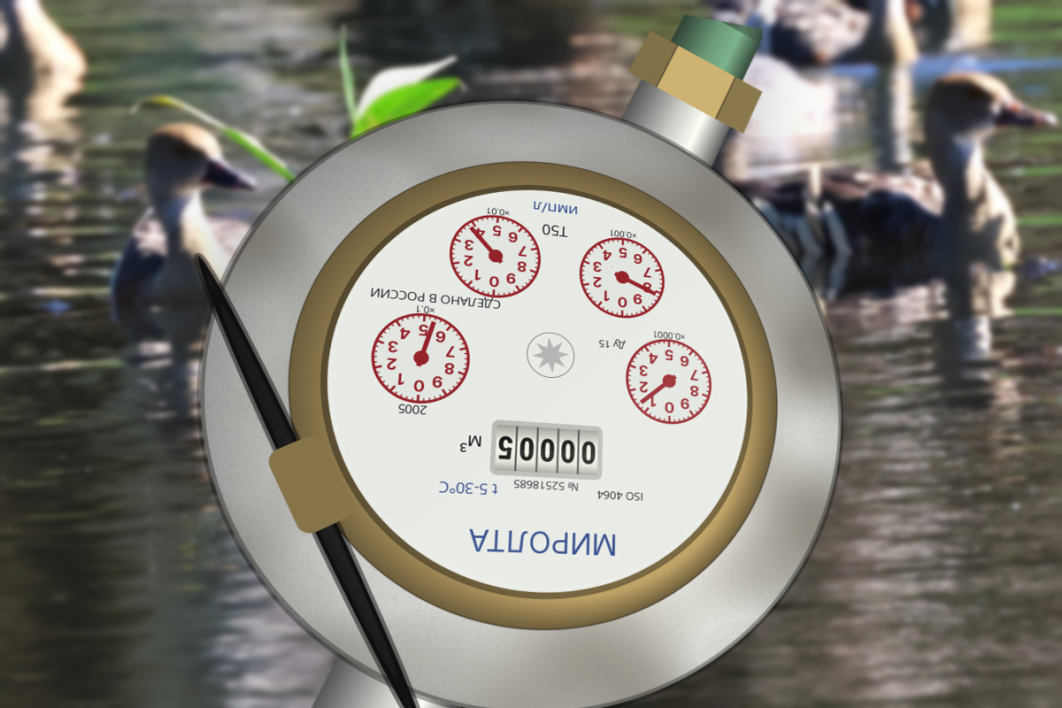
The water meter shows 5.5381; m³
